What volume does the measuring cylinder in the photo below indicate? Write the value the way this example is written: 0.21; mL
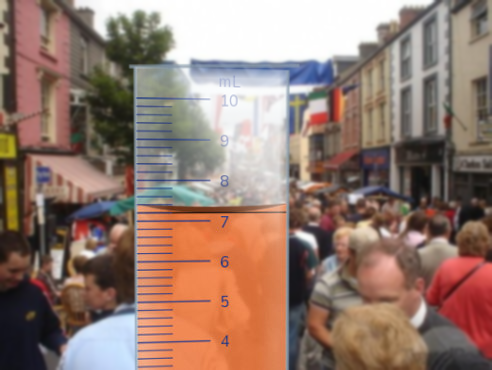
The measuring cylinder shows 7.2; mL
